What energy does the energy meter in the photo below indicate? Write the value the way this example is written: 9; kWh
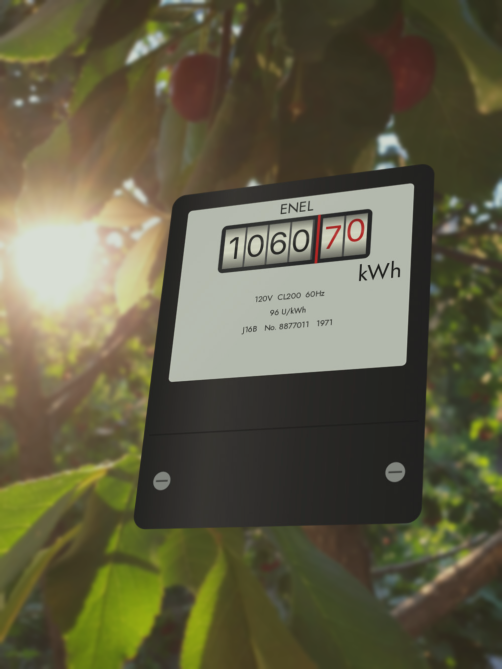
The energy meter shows 1060.70; kWh
